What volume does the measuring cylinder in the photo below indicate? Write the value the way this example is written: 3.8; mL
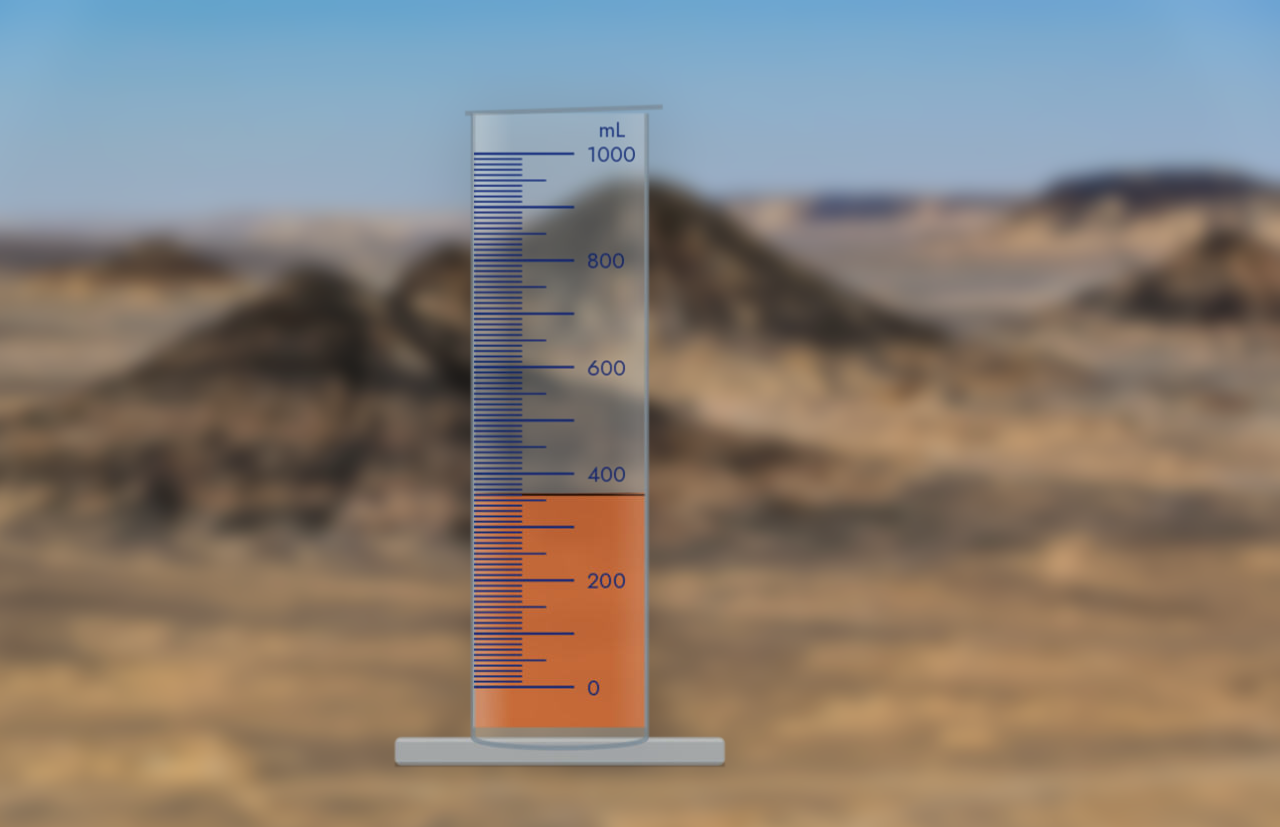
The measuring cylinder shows 360; mL
